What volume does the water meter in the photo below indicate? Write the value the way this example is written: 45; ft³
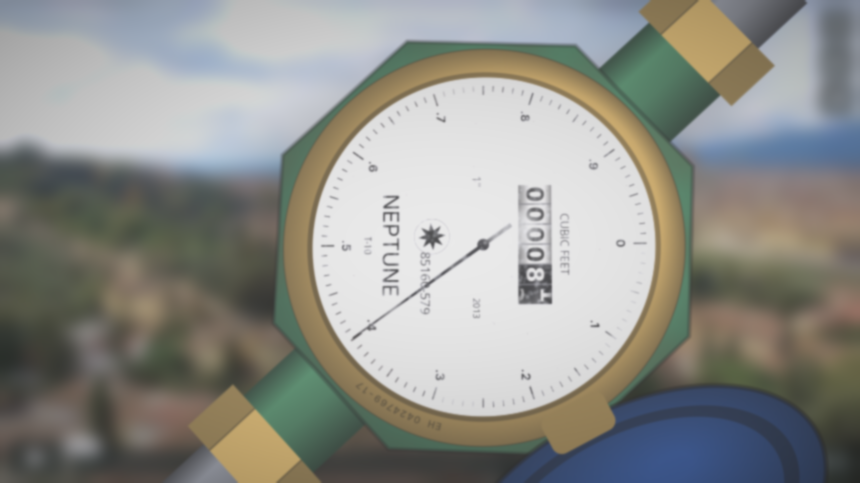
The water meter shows 81.40; ft³
